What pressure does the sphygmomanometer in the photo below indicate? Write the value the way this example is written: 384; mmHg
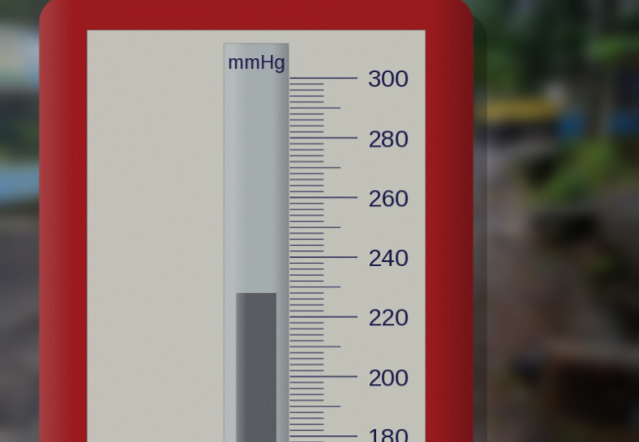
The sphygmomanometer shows 228; mmHg
